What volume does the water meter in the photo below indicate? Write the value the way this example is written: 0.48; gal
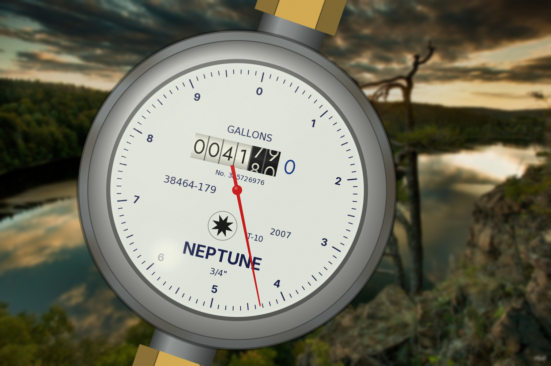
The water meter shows 41794.3; gal
